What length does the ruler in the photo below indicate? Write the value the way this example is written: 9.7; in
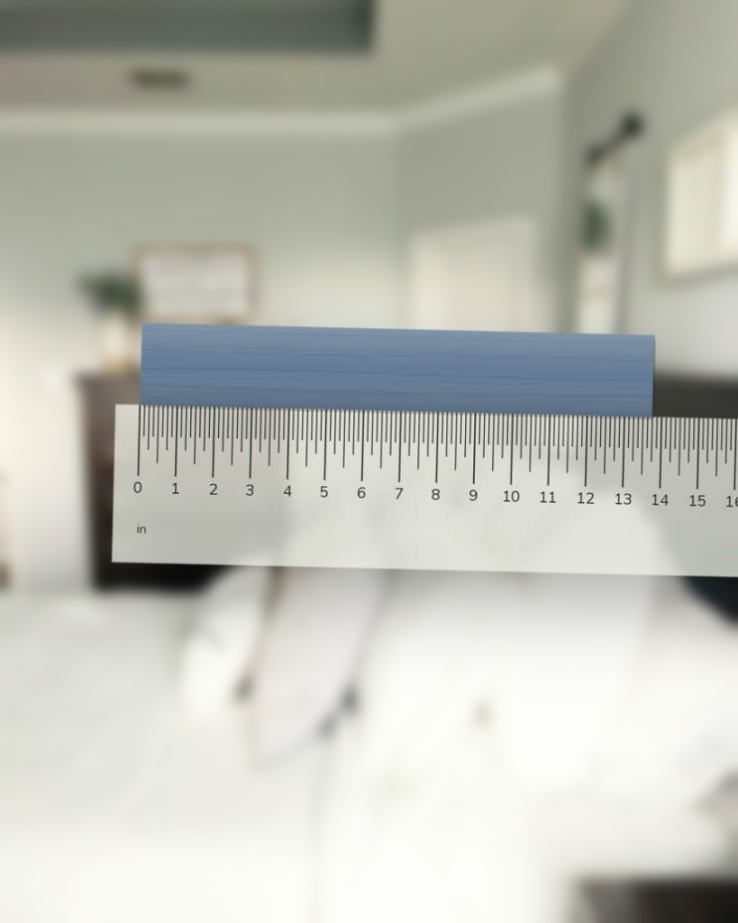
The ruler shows 13.75; in
